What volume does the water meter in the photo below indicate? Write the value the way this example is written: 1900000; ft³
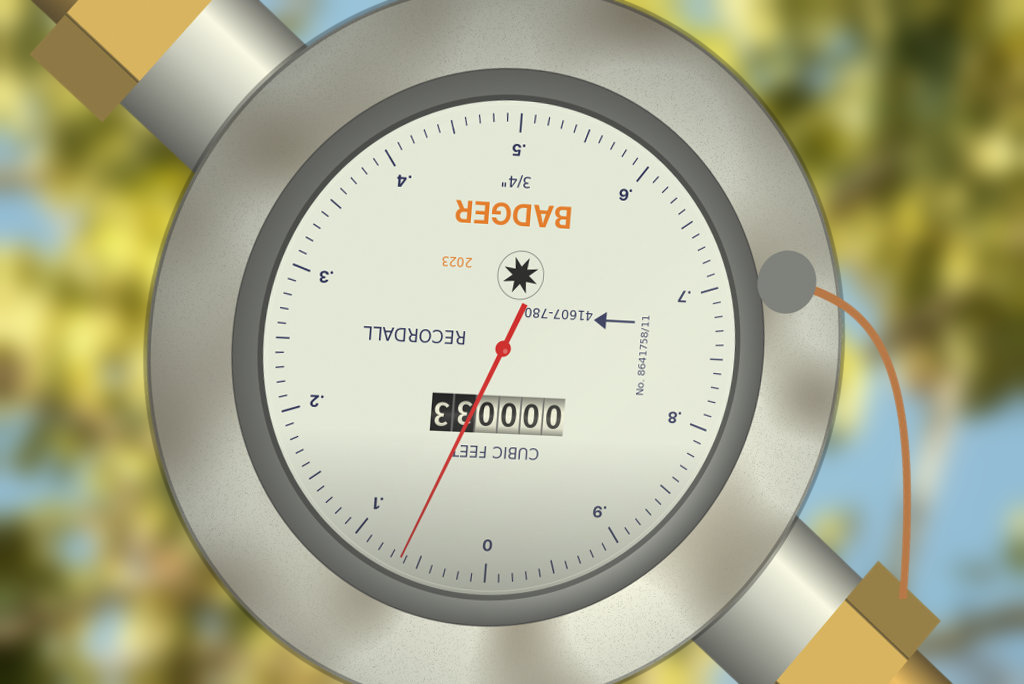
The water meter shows 33.06; ft³
